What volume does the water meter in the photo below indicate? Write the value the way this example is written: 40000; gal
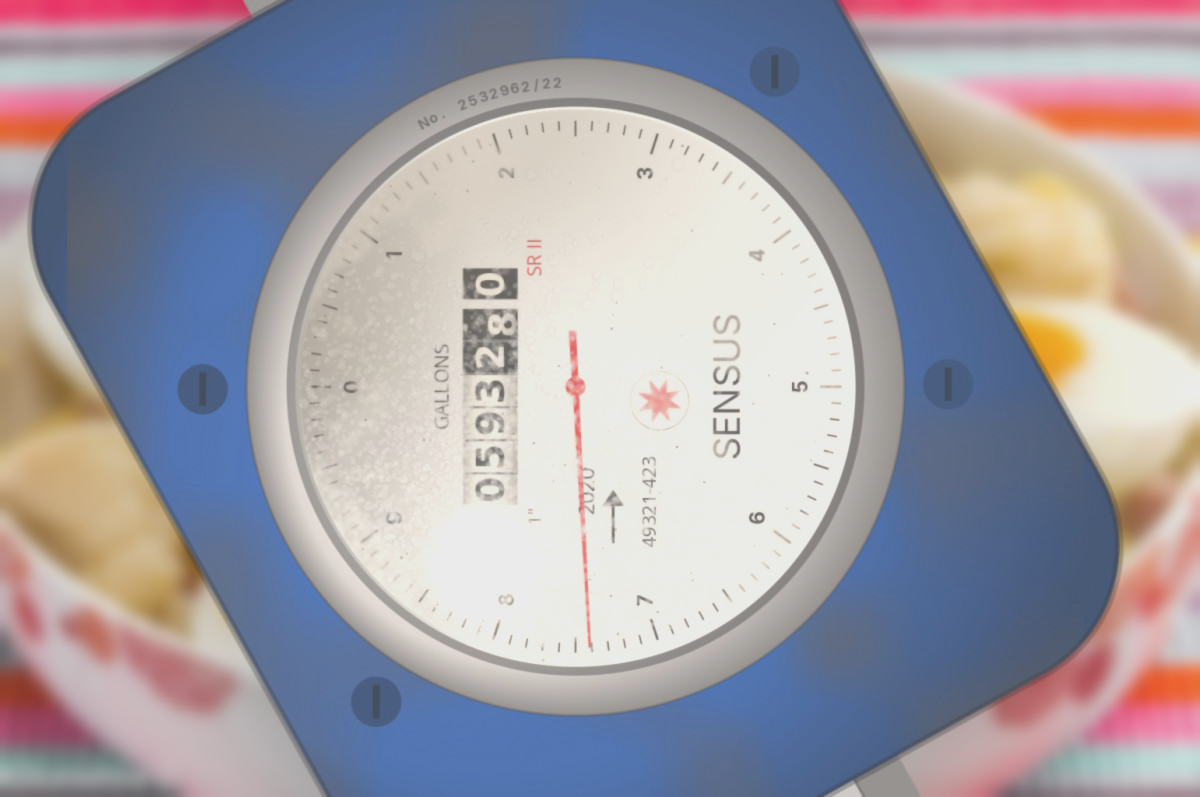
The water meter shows 593277.4; gal
